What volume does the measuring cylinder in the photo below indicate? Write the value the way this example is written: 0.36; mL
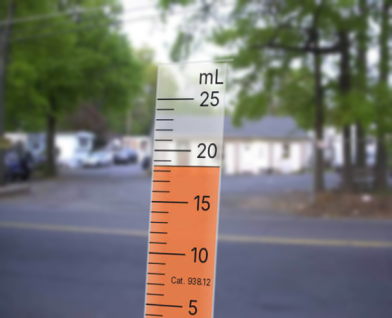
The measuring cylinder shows 18.5; mL
